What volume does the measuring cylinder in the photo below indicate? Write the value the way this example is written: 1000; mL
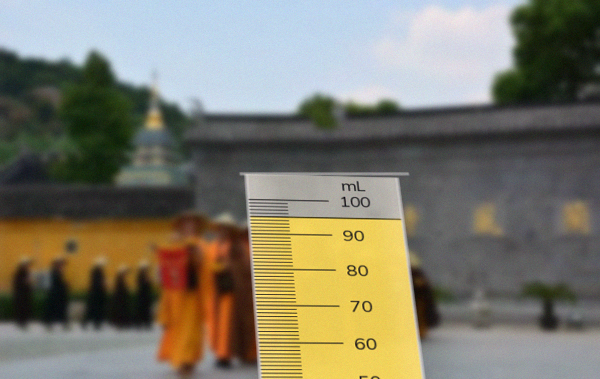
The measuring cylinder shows 95; mL
